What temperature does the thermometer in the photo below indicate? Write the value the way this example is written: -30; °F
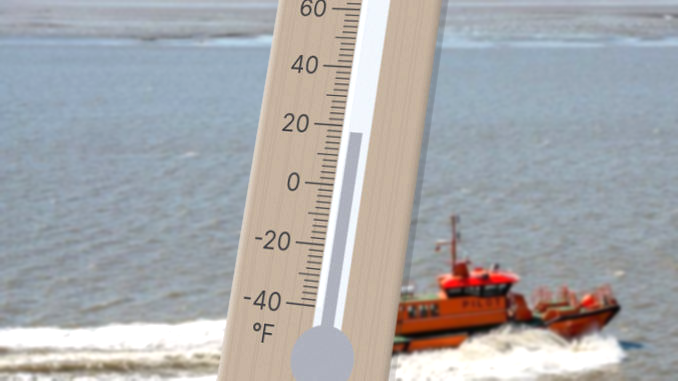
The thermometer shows 18; °F
